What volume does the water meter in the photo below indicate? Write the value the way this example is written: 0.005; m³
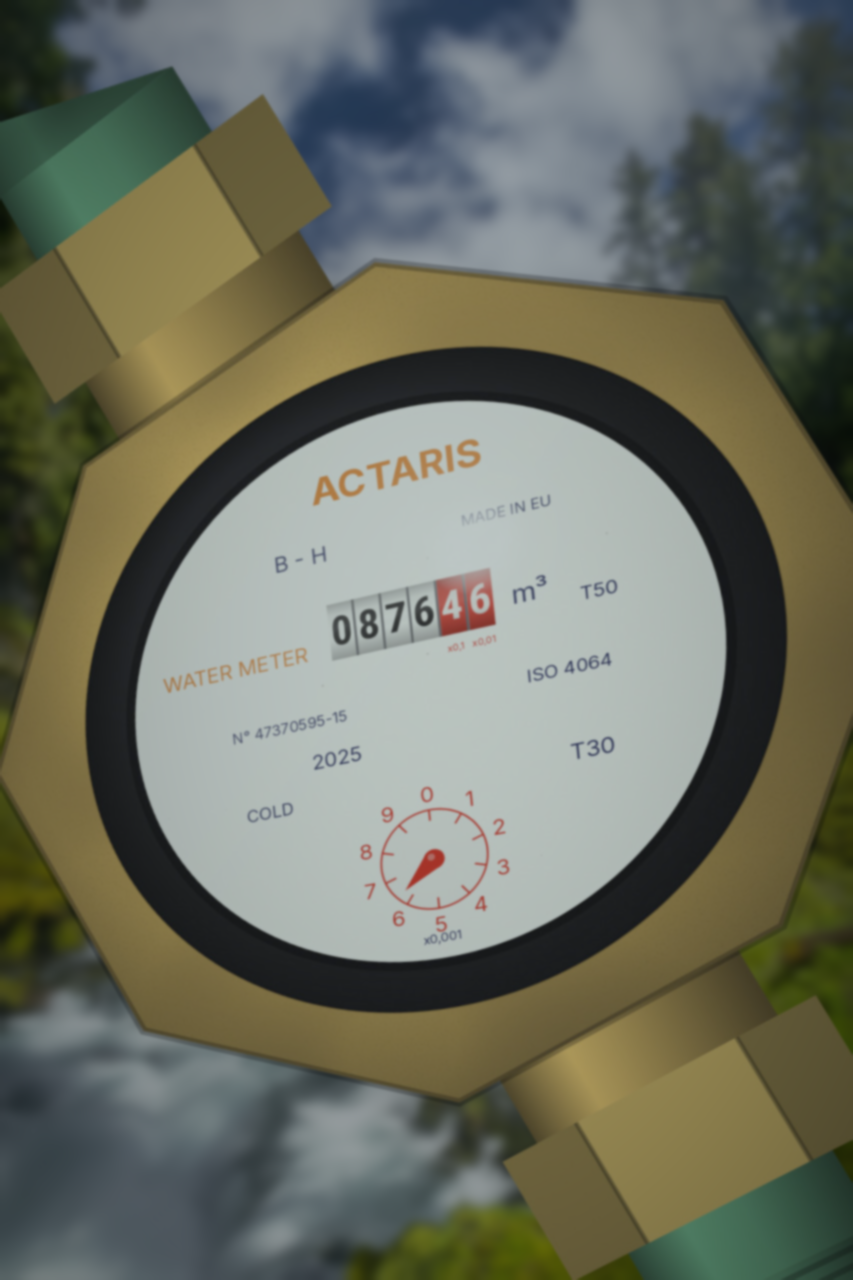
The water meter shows 876.466; m³
